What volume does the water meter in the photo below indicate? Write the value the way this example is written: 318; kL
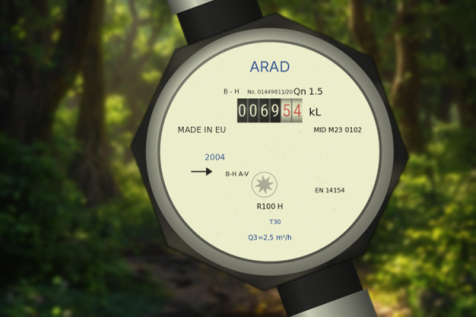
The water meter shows 69.54; kL
